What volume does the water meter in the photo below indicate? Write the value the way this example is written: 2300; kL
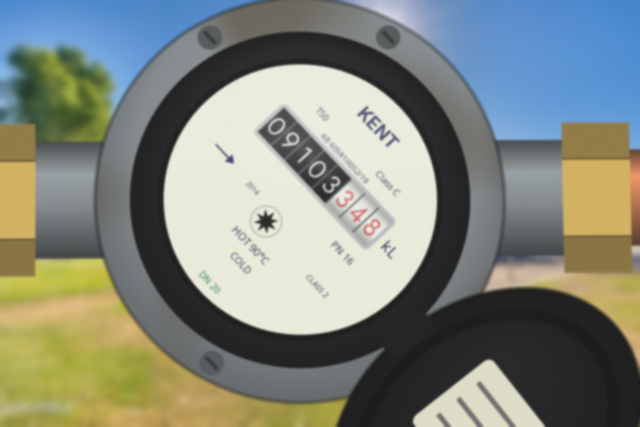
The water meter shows 9103.348; kL
